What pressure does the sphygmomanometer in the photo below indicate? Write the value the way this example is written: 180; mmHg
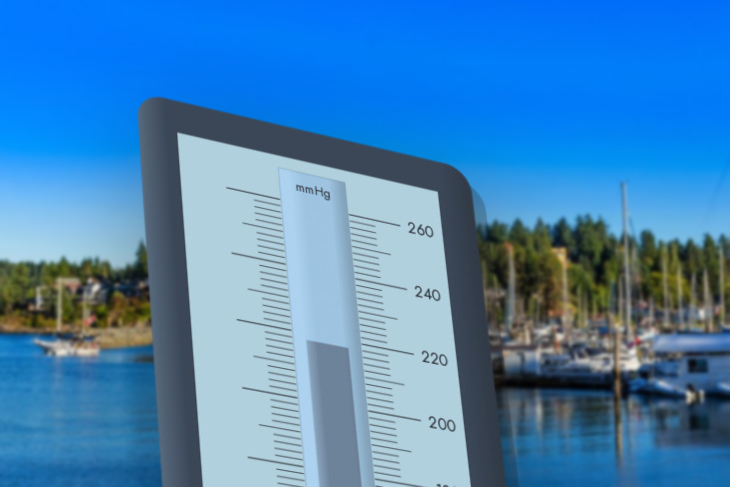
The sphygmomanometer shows 218; mmHg
